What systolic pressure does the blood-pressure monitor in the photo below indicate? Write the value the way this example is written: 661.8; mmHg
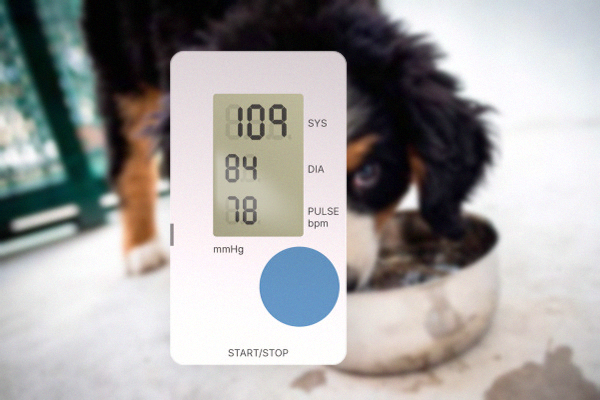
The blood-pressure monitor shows 109; mmHg
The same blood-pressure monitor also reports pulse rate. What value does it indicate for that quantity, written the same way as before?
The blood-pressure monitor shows 78; bpm
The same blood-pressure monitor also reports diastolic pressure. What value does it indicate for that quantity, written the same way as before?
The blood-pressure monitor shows 84; mmHg
